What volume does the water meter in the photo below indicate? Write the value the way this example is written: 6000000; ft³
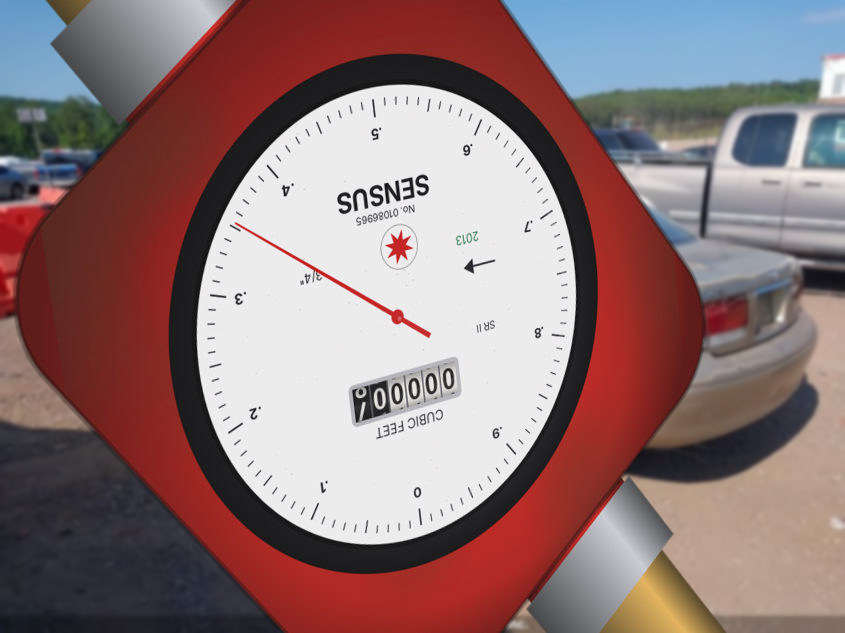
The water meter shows 7.35; ft³
